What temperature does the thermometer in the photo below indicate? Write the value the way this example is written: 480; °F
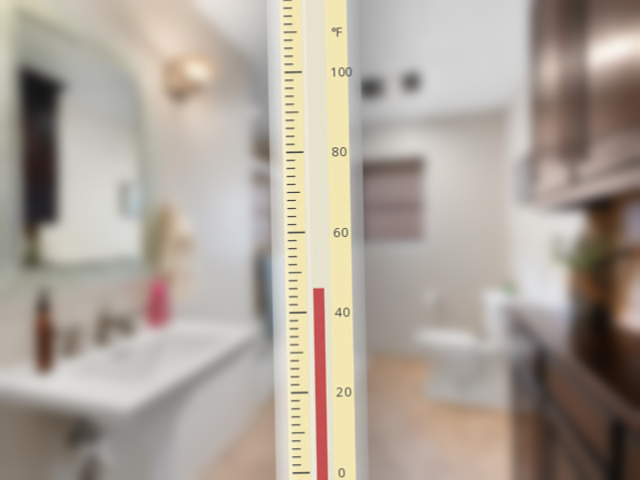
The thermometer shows 46; °F
